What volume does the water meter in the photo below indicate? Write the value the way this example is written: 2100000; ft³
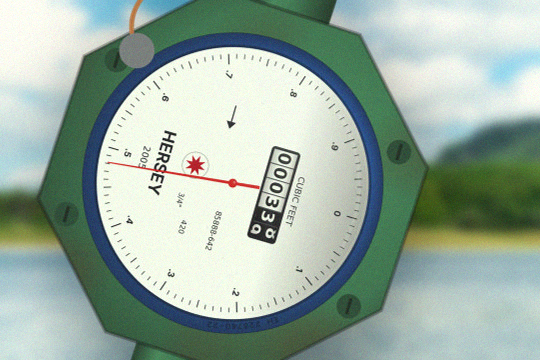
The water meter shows 338.48; ft³
